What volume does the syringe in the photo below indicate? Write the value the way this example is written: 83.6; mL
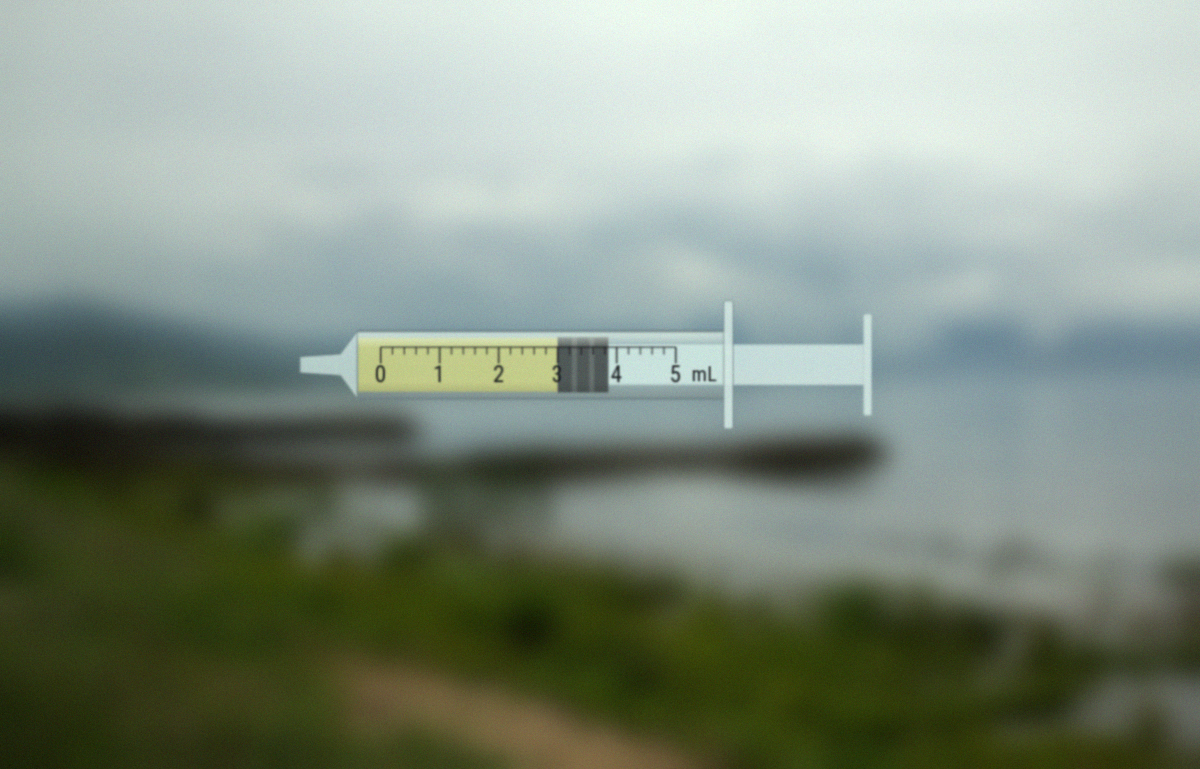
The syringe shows 3; mL
